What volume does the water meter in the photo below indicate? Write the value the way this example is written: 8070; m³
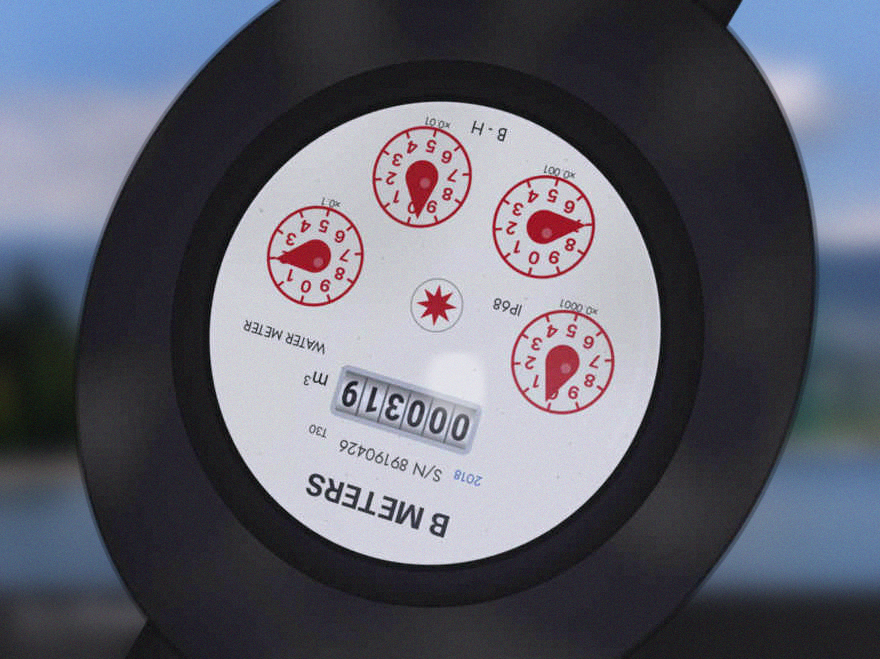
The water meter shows 319.1970; m³
